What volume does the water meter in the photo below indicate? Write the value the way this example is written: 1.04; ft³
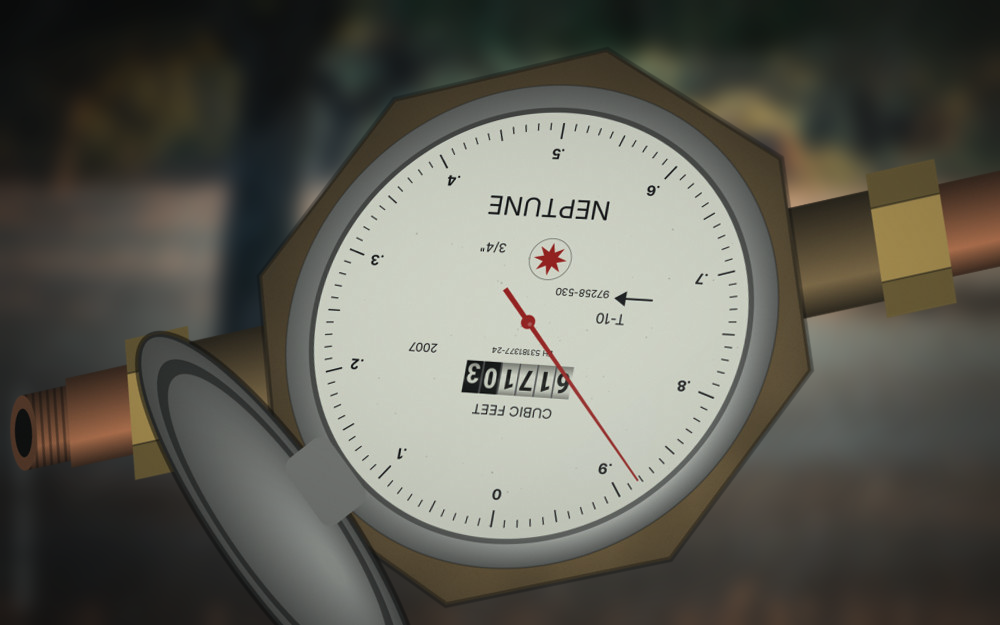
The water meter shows 617102.88; ft³
